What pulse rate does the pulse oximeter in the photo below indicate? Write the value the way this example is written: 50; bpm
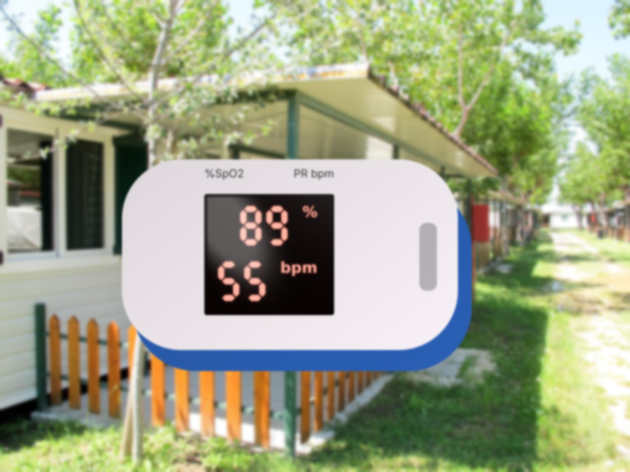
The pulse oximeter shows 55; bpm
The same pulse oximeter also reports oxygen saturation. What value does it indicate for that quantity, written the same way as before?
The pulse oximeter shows 89; %
